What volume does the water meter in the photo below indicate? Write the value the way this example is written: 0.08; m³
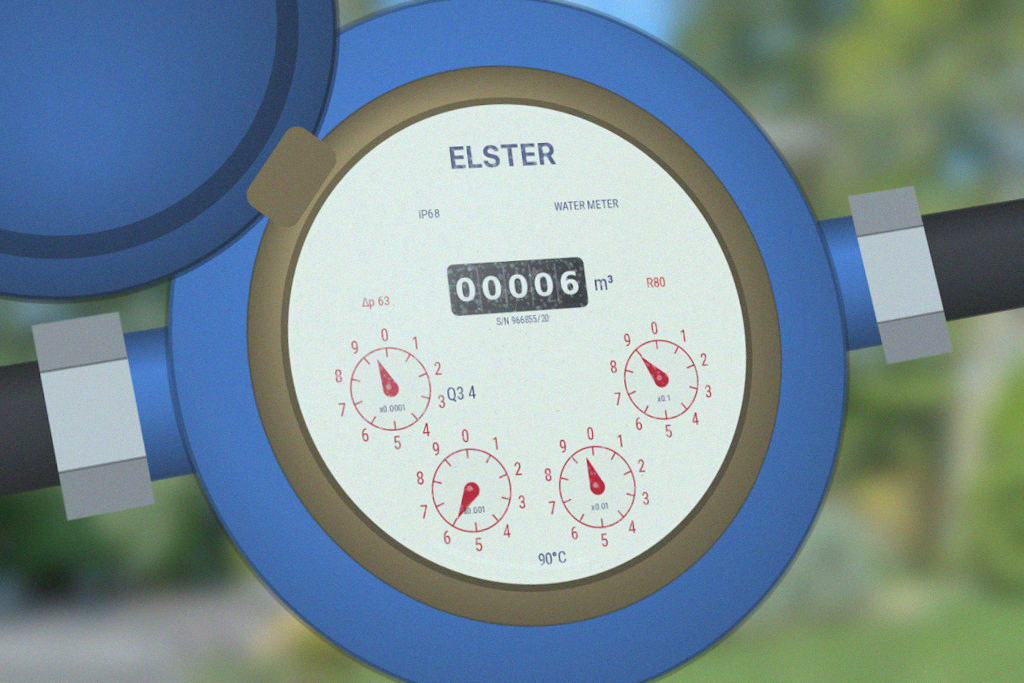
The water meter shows 6.8959; m³
